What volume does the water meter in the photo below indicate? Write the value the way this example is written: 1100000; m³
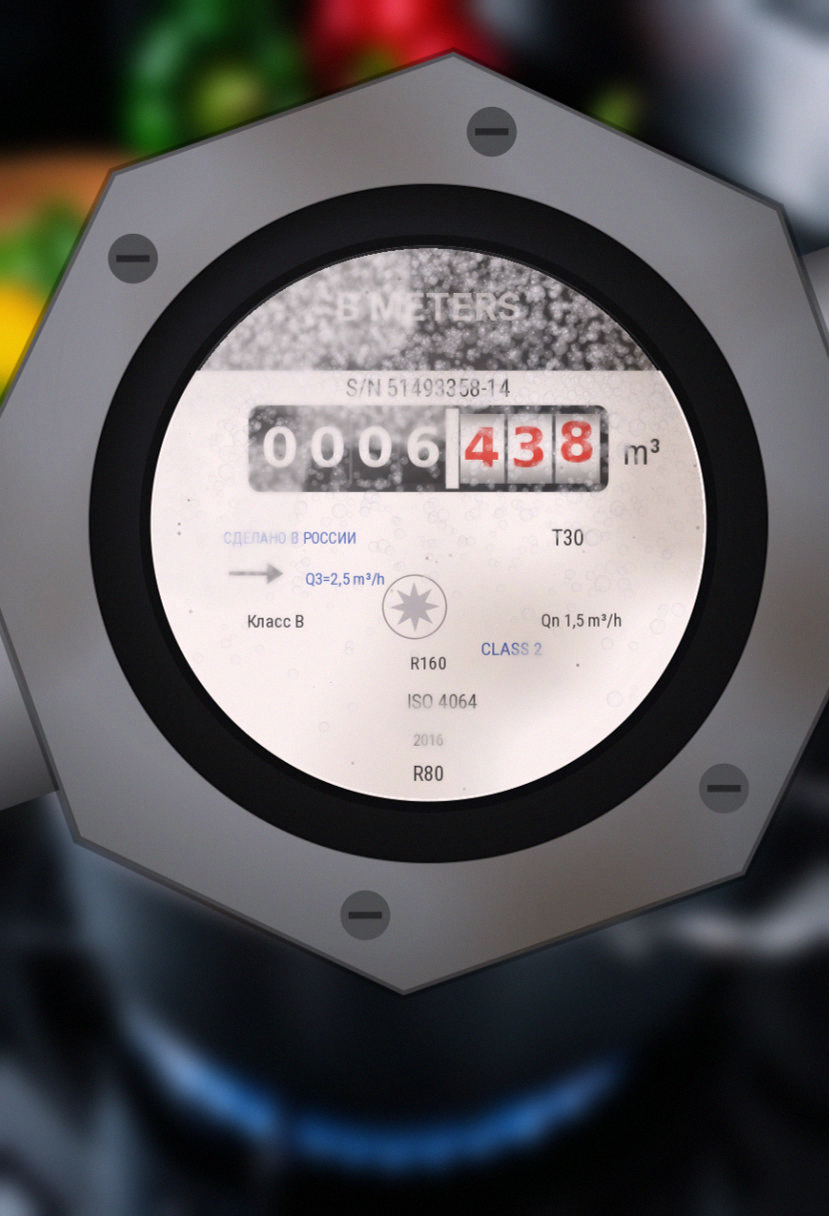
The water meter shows 6.438; m³
